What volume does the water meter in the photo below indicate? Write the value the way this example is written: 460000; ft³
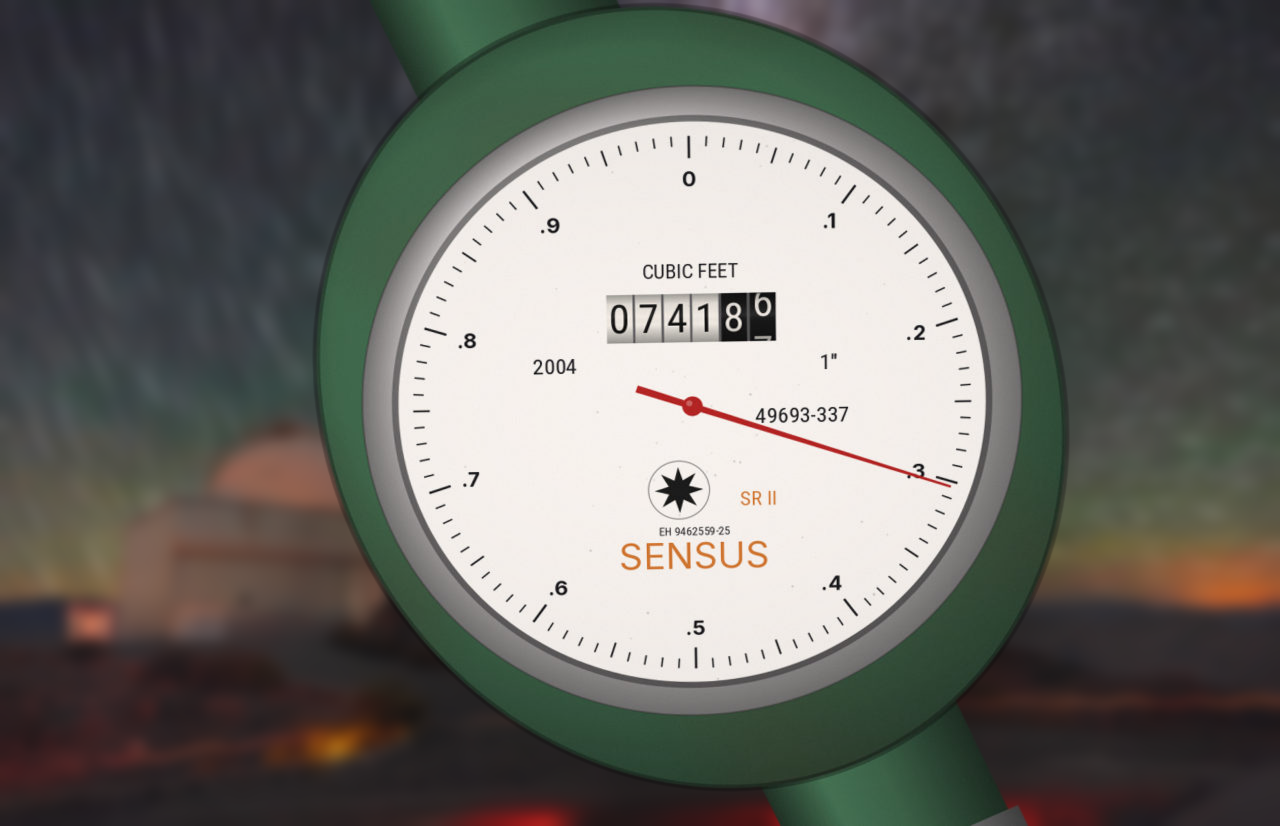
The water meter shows 74186.30; ft³
